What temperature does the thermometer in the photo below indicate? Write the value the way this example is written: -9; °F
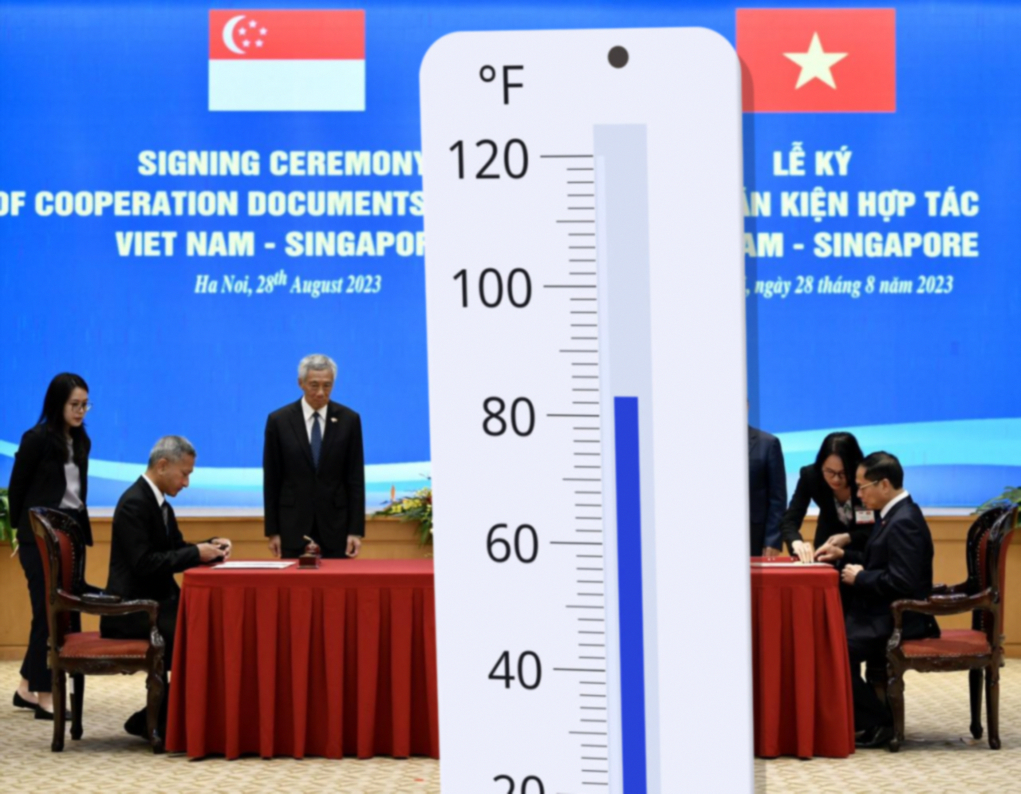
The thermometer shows 83; °F
